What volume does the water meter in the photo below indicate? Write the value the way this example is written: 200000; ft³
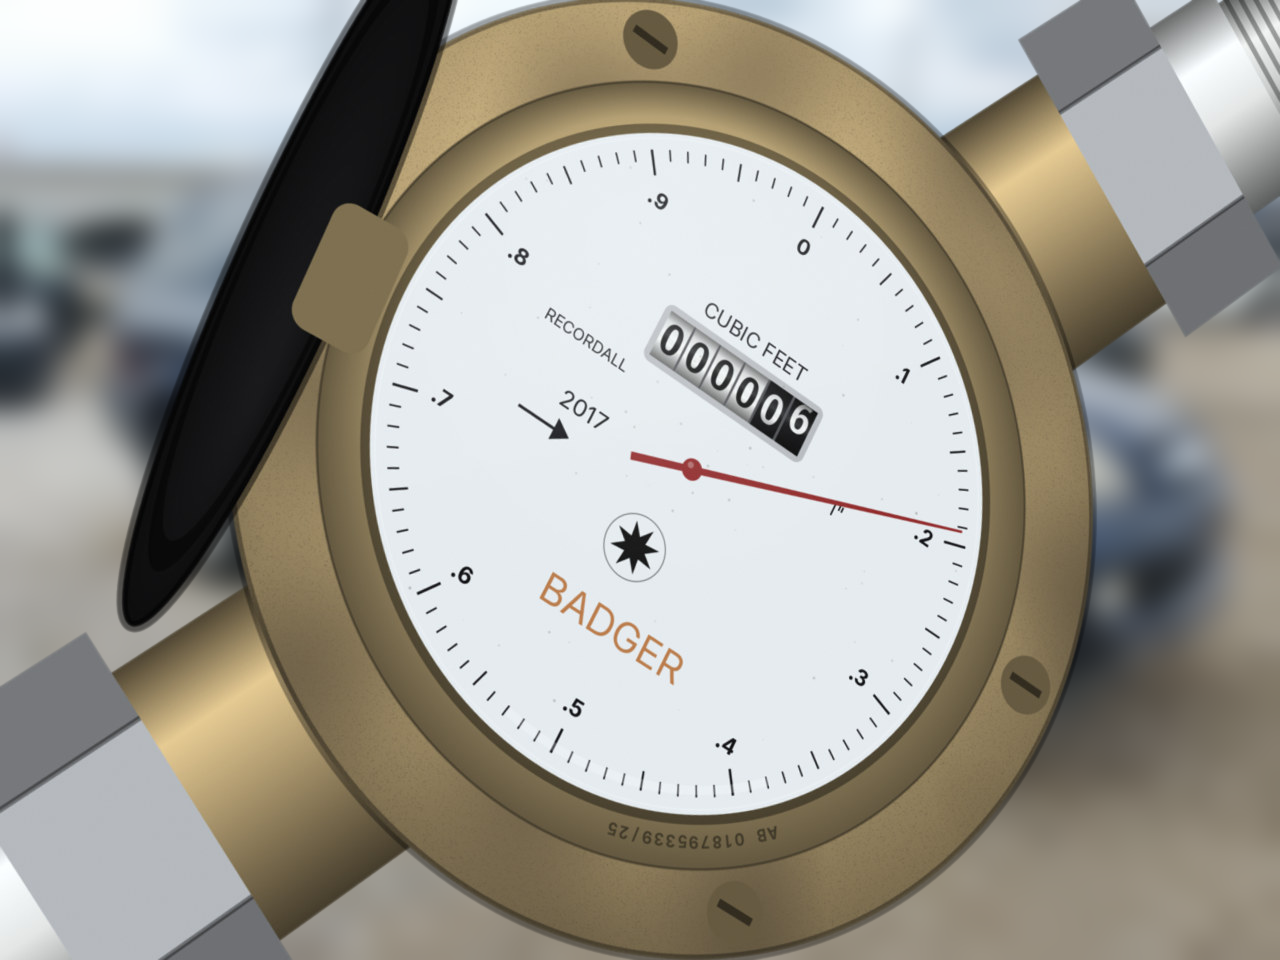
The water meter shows 6.19; ft³
